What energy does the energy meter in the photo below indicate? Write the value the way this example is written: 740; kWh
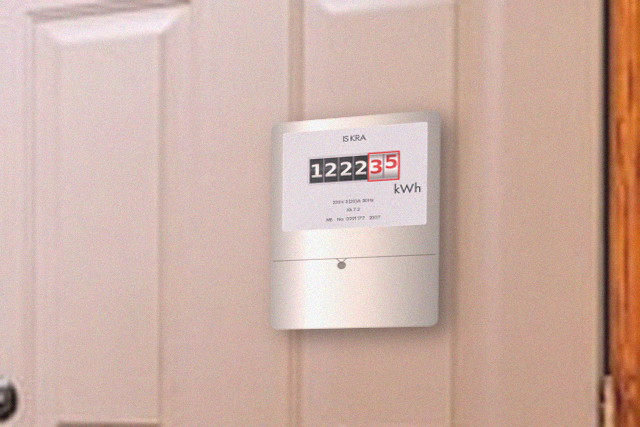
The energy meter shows 1222.35; kWh
